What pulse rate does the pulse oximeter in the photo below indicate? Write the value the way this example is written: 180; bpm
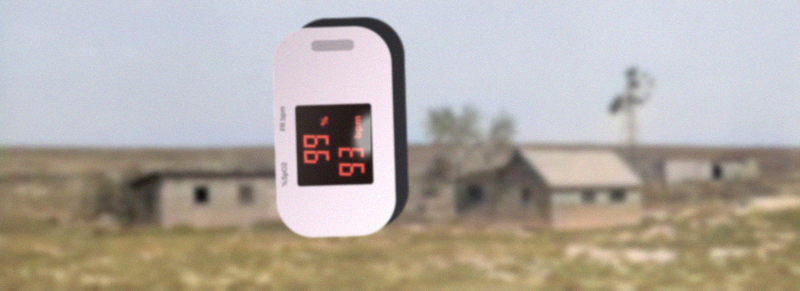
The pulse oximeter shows 93; bpm
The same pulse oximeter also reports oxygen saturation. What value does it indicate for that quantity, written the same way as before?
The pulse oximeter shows 99; %
